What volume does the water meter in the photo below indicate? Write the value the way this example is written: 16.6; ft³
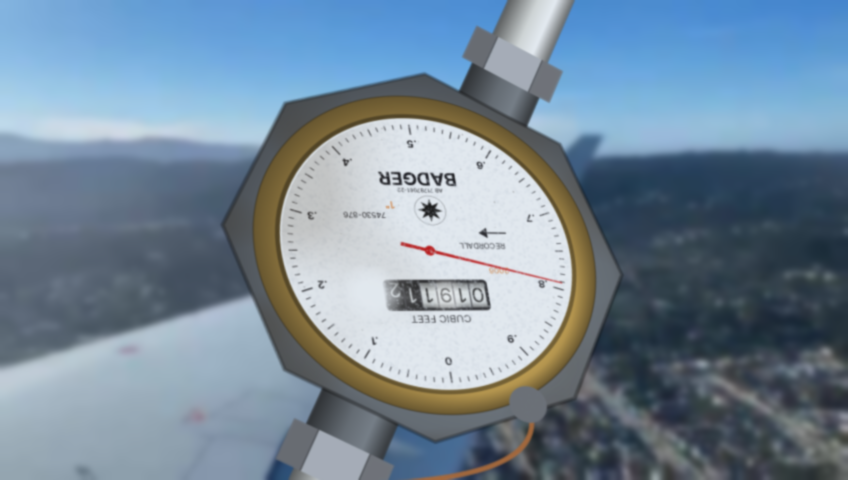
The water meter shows 19111.79; ft³
